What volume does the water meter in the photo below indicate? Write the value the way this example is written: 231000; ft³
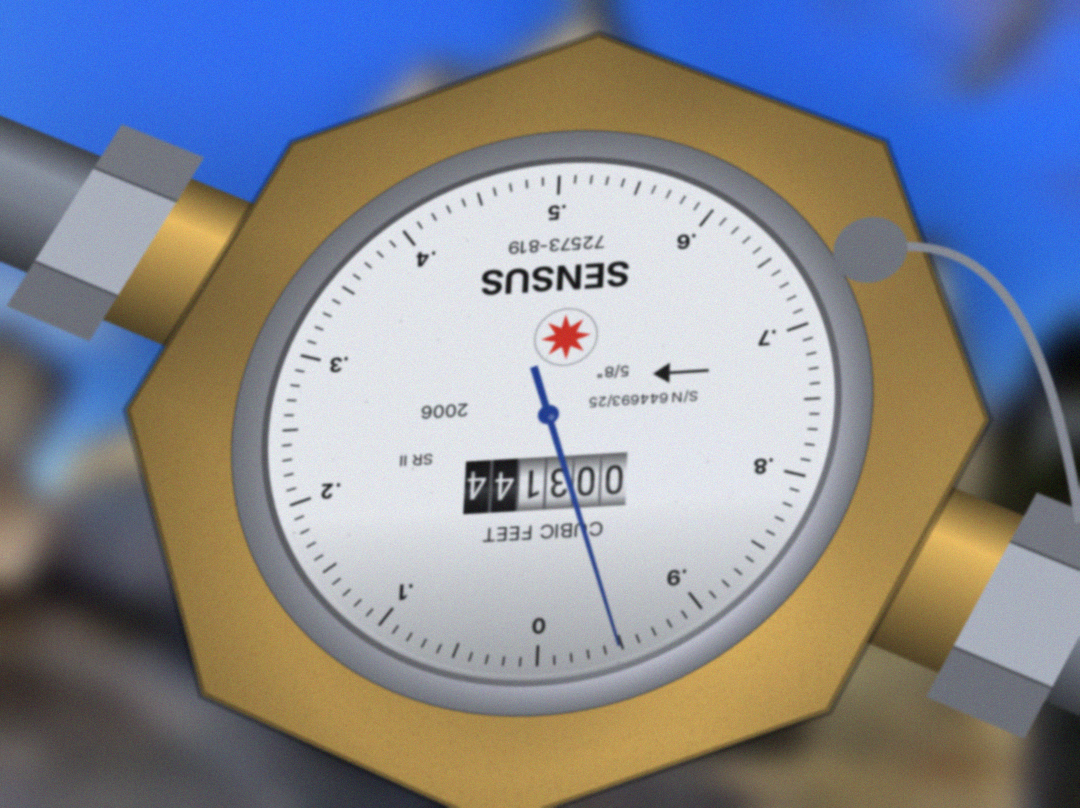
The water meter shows 3143.95; ft³
